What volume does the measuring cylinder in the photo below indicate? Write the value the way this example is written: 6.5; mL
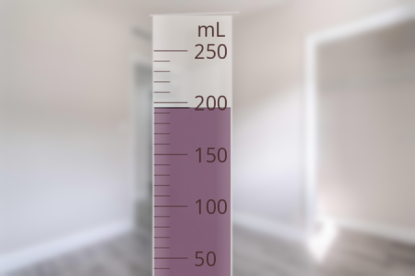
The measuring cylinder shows 195; mL
